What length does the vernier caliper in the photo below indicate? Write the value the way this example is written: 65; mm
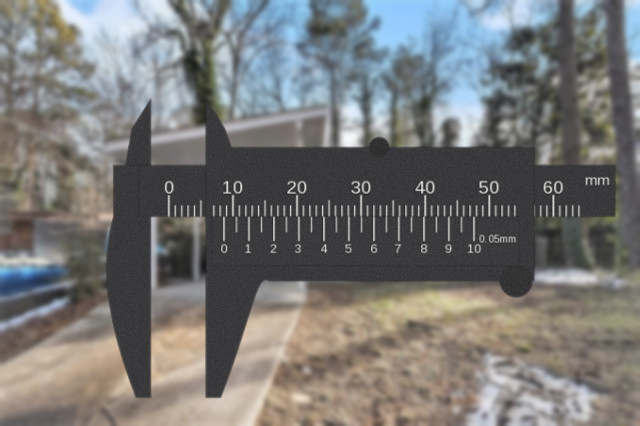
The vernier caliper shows 8.6; mm
